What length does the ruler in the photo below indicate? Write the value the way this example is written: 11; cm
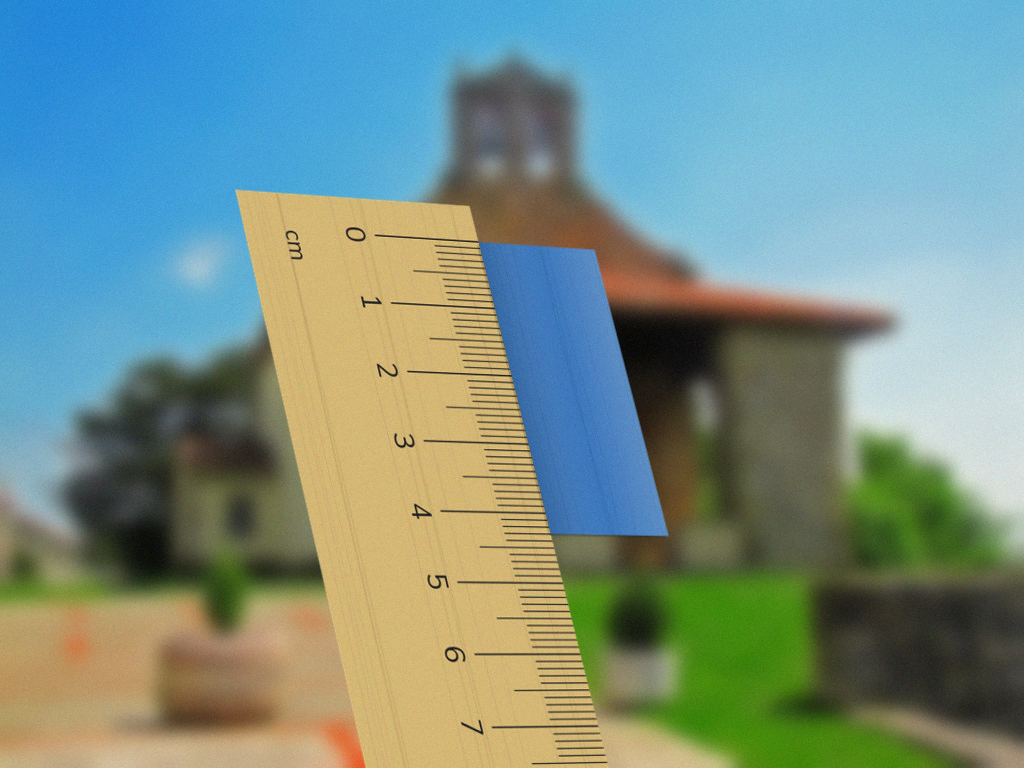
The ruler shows 4.3; cm
